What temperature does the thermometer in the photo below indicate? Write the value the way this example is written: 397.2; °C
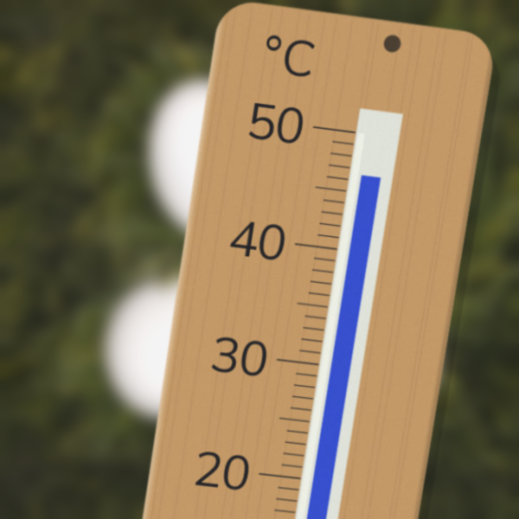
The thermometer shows 46.5; °C
